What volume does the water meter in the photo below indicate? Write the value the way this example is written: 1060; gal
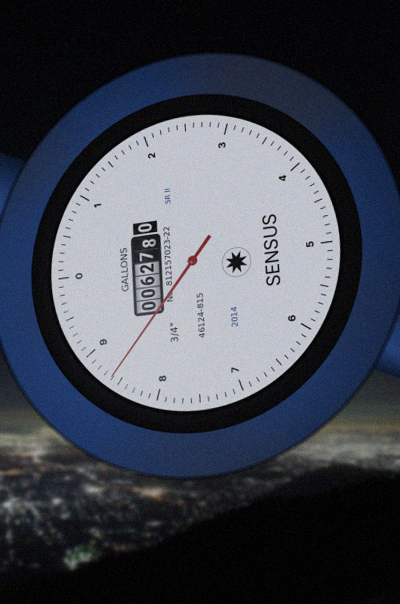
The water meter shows 62778.6; gal
